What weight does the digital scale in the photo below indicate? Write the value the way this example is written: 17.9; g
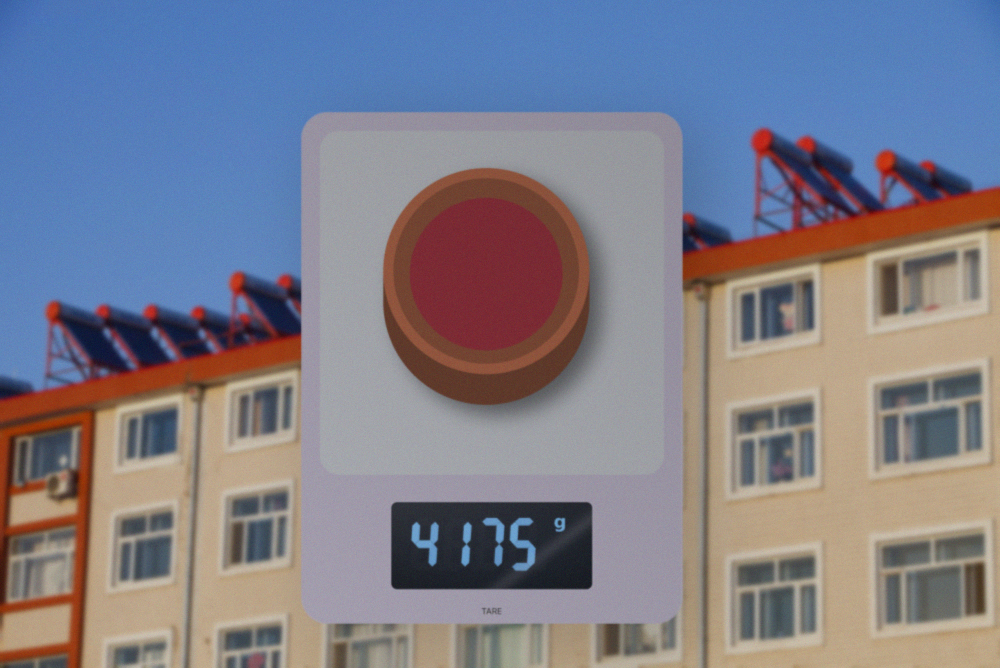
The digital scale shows 4175; g
